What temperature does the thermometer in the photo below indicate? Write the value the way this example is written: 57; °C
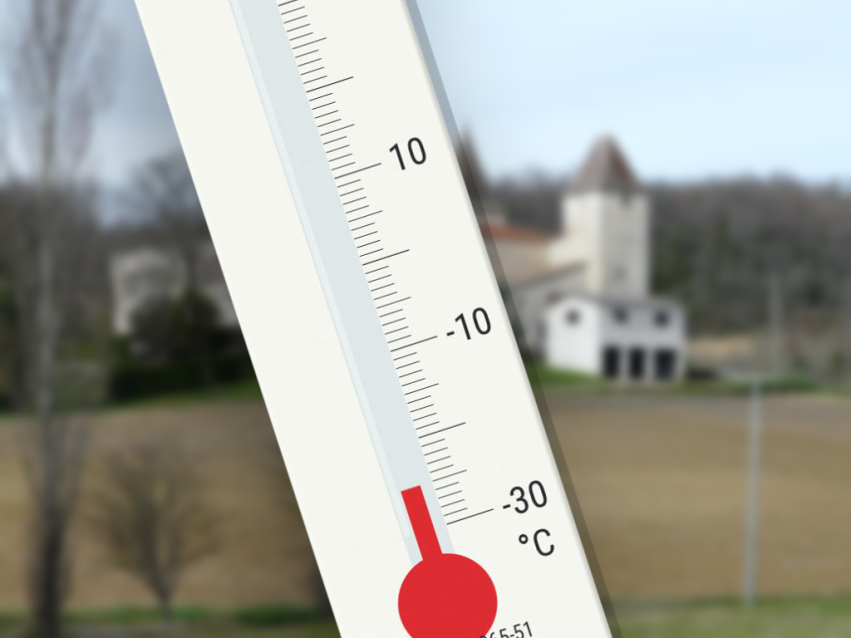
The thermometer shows -25; °C
